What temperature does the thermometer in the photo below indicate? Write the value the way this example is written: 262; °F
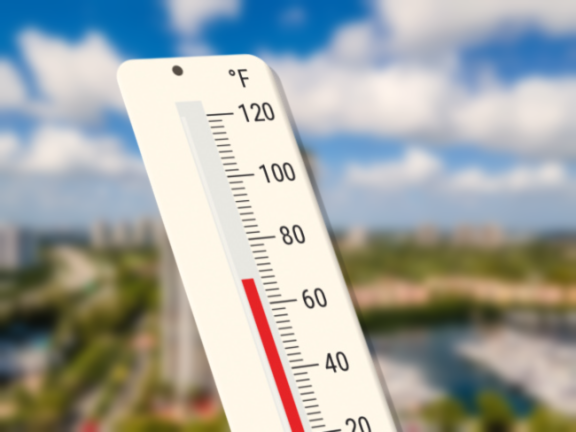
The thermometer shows 68; °F
